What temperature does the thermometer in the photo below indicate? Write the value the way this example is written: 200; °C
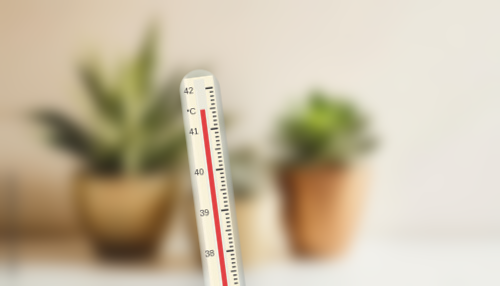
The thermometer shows 41.5; °C
